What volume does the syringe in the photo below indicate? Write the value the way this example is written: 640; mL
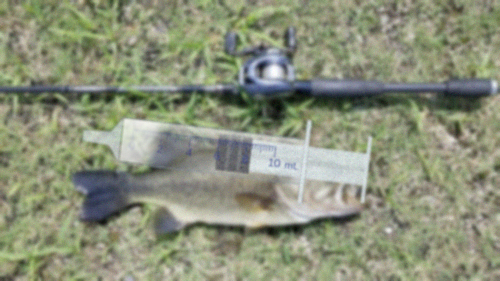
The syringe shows 6; mL
